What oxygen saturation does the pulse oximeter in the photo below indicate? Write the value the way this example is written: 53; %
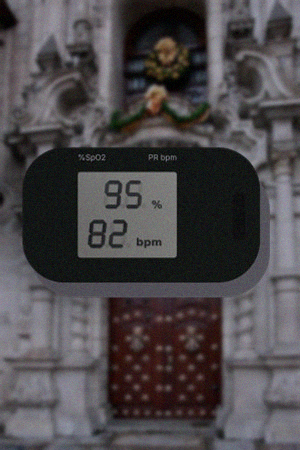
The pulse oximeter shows 95; %
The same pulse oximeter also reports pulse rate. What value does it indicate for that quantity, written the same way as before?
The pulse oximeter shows 82; bpm
